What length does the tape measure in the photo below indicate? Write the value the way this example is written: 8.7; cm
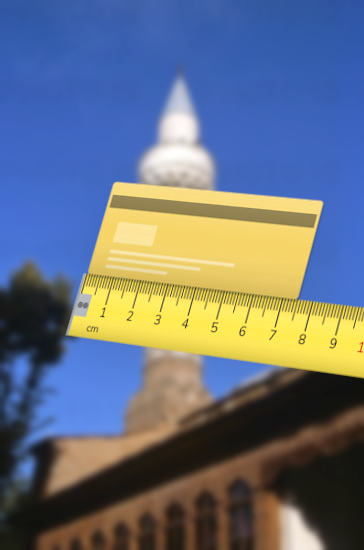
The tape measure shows 7.5; cm
